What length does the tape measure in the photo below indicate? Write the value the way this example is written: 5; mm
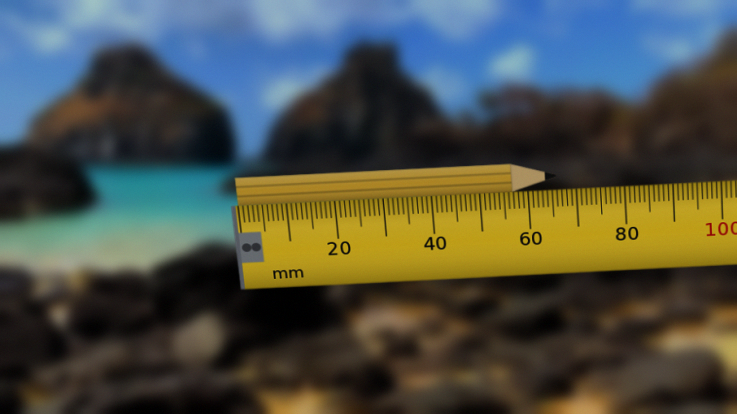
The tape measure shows 66; mm
